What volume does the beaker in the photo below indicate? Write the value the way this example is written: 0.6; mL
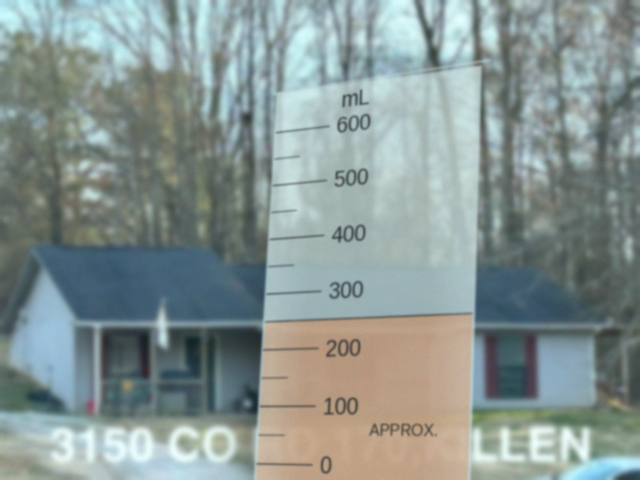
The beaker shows 250; mL
